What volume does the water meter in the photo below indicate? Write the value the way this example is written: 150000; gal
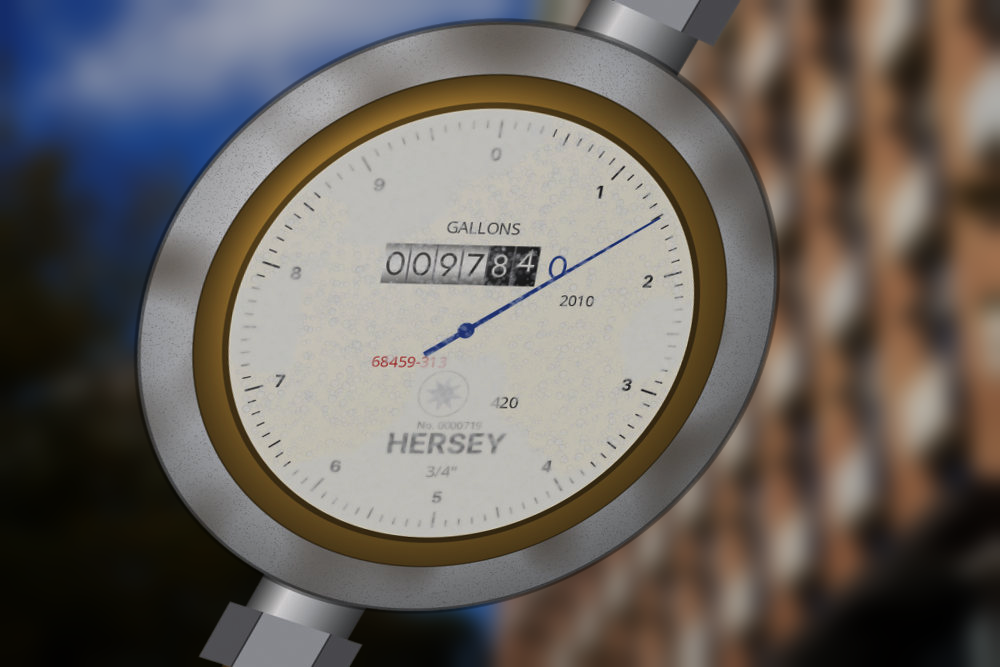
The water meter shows 97841.5; gal
